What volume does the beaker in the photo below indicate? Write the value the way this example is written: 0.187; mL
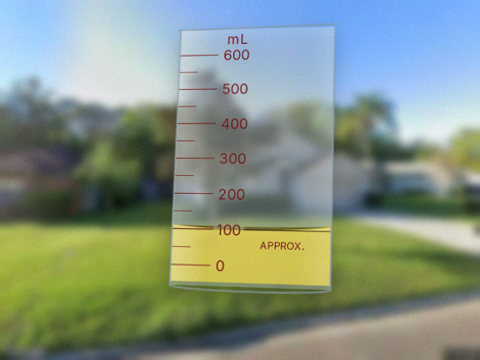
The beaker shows 100; mL
